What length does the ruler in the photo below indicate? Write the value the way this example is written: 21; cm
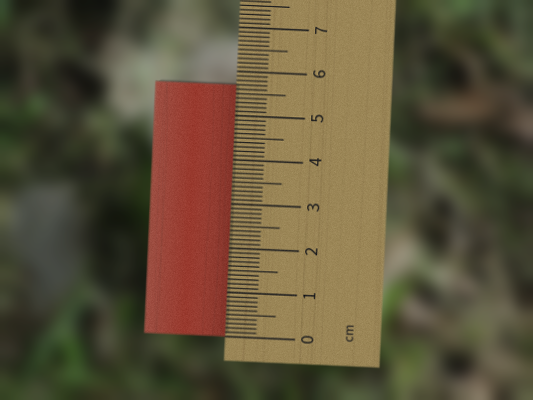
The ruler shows 5.7; cm
